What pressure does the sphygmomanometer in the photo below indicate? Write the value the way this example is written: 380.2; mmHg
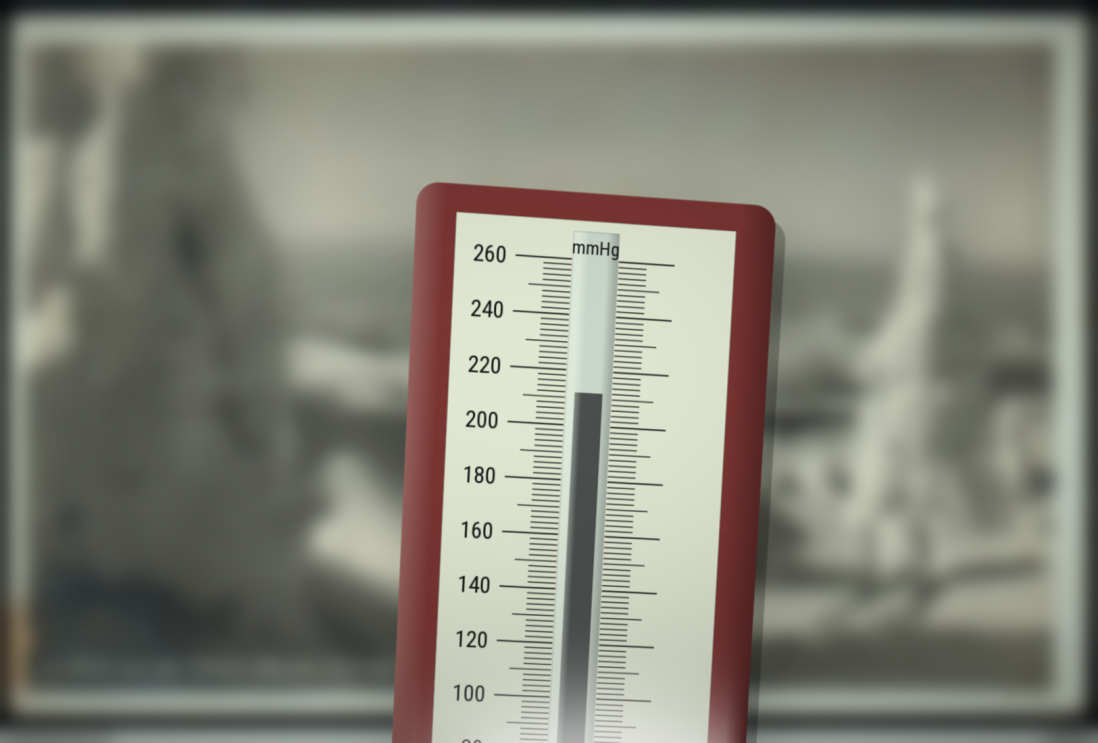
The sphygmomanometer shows 212; mmHg
